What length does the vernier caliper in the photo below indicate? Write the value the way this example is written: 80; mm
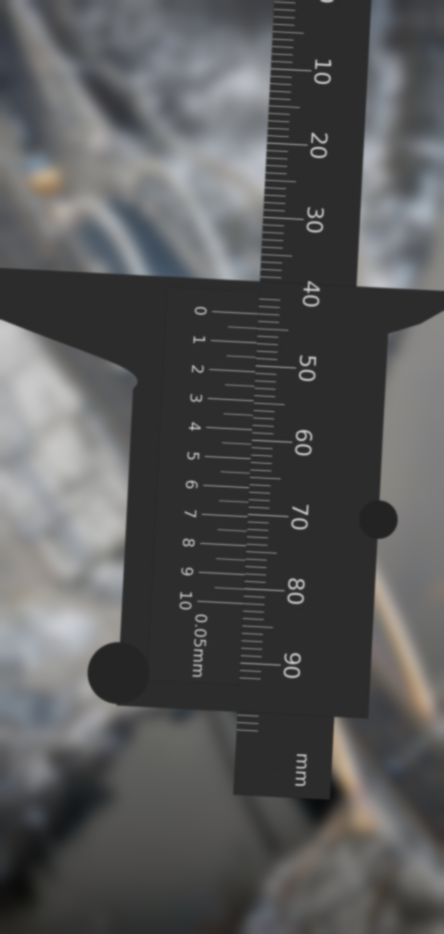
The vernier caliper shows 43.0; mm
